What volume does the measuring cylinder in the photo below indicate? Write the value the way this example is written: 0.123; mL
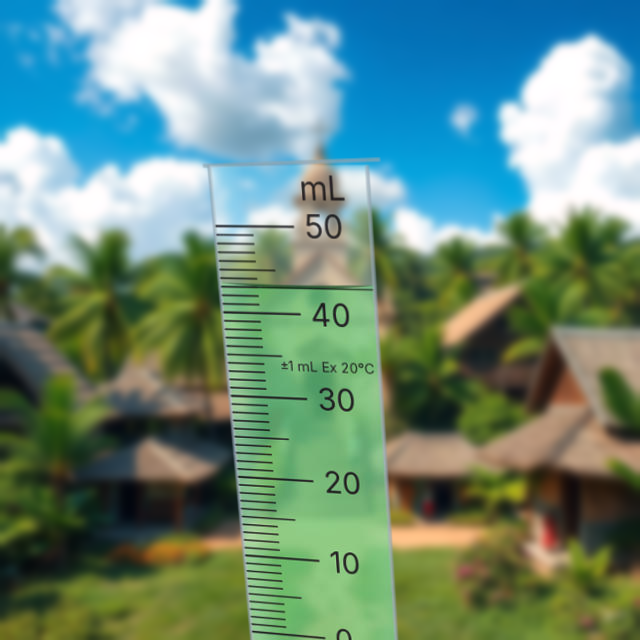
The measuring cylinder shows 43; mL
